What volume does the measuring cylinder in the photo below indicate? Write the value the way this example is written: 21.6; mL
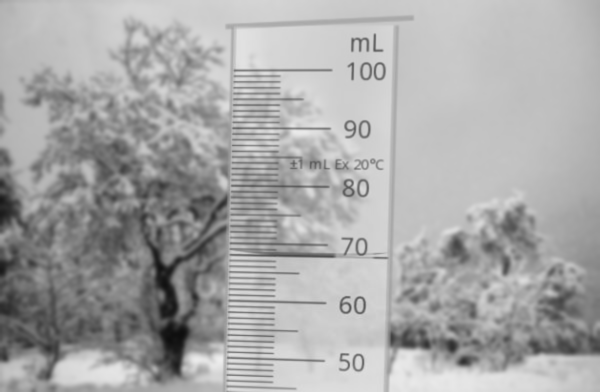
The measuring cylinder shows 68; mL
